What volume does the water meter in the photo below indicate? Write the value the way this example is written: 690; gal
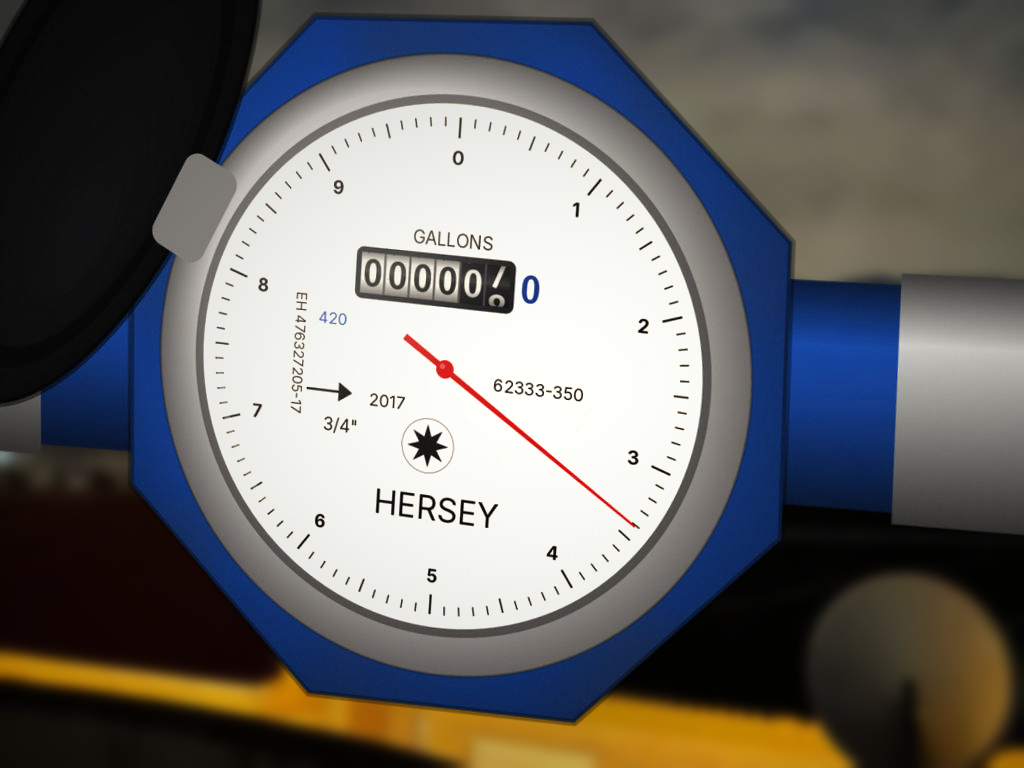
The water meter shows 73.4; gal
